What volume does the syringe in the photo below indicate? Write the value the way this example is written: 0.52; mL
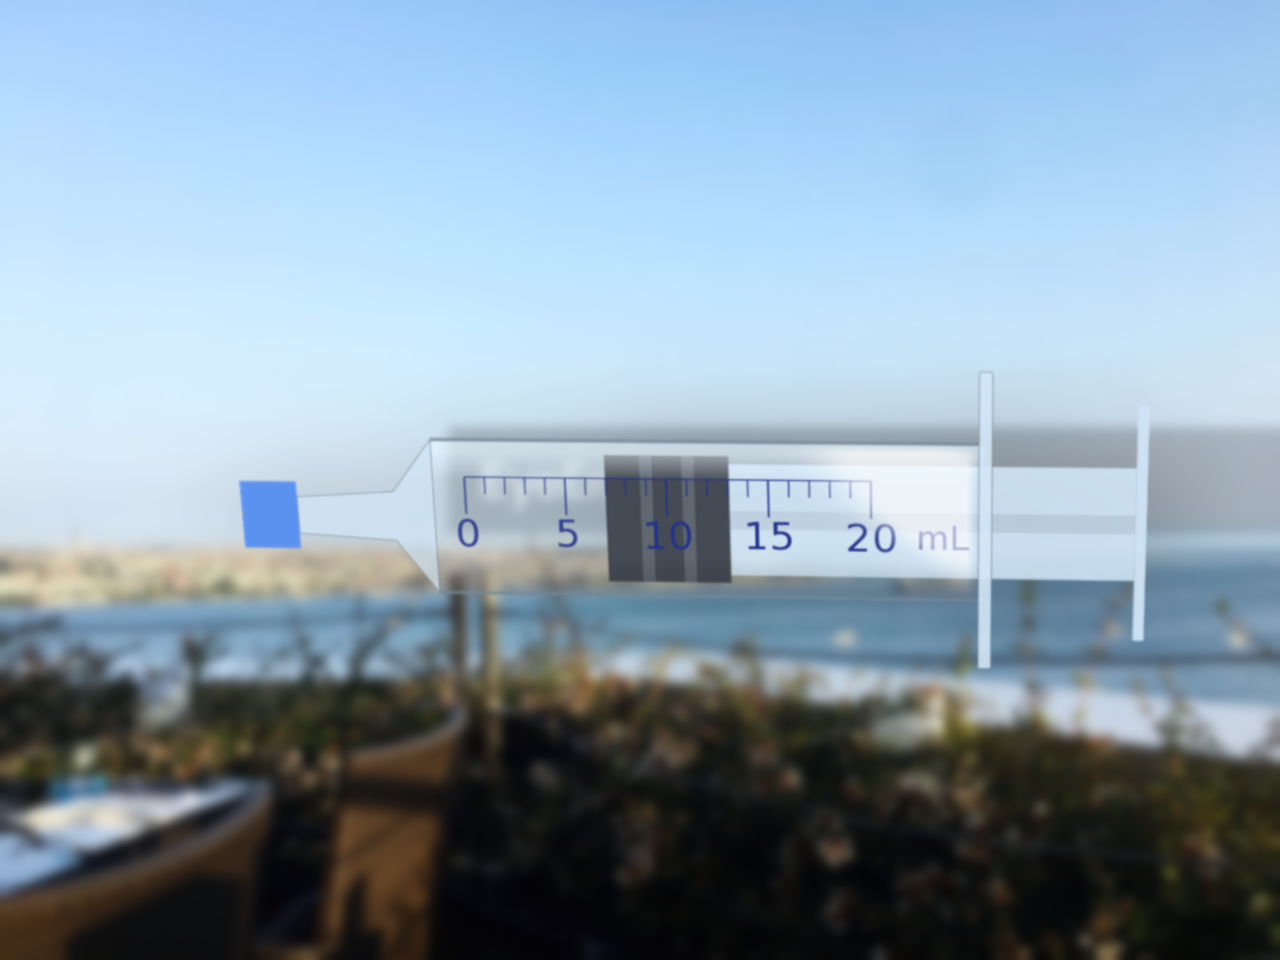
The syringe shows 7; mL
